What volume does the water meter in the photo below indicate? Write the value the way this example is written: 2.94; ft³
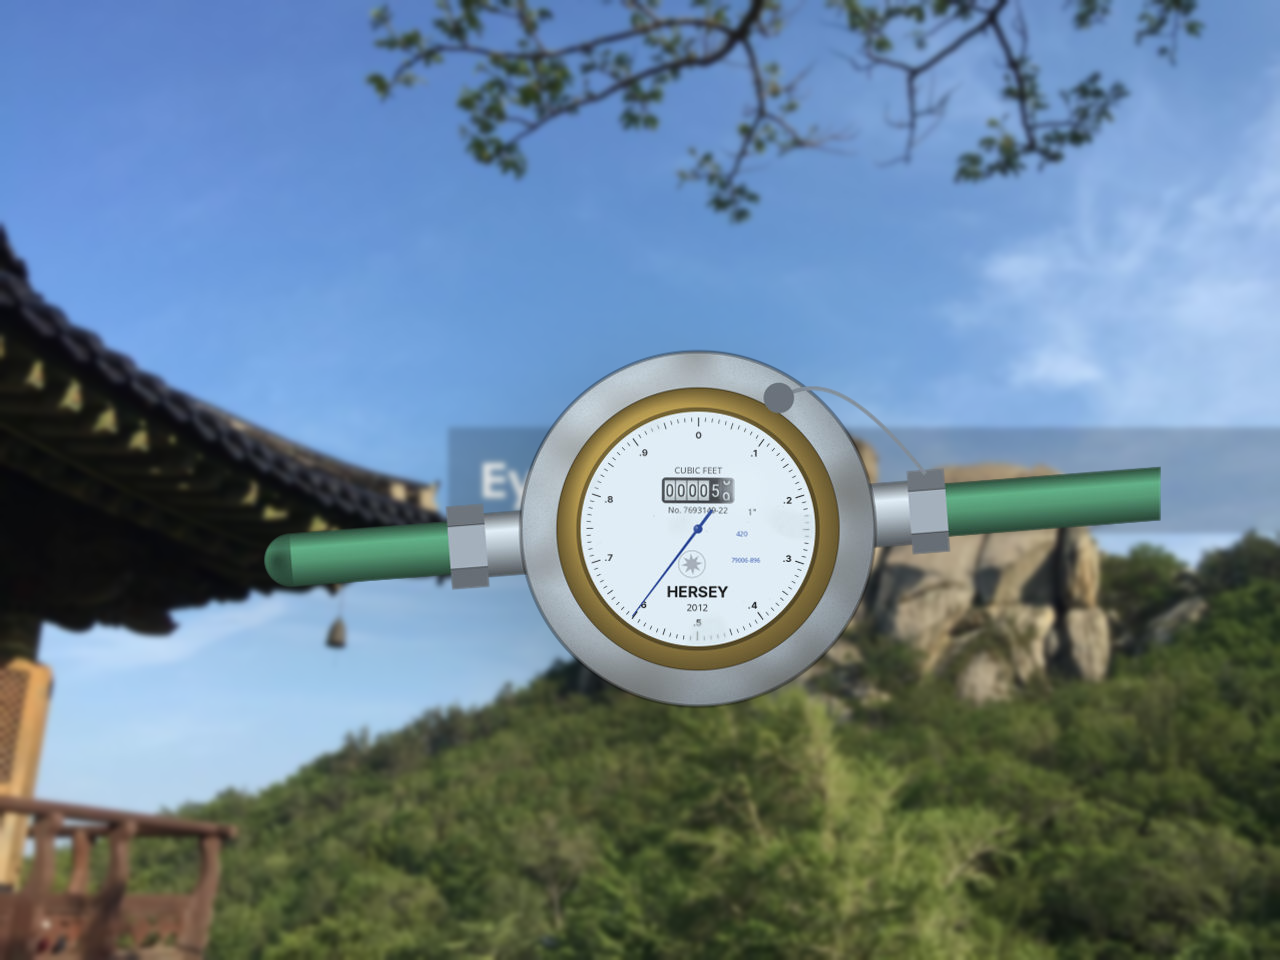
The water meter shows 58.60; ft³
